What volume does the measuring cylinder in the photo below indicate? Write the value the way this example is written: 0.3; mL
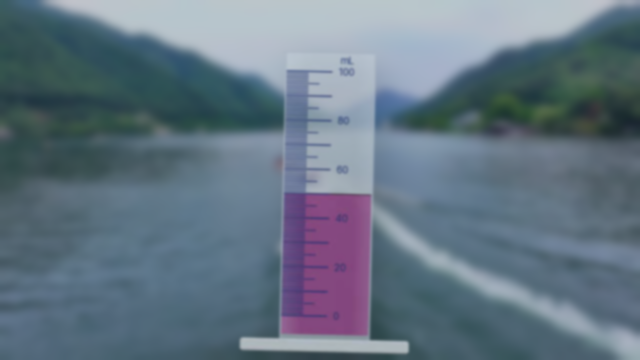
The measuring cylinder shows 50; mL
